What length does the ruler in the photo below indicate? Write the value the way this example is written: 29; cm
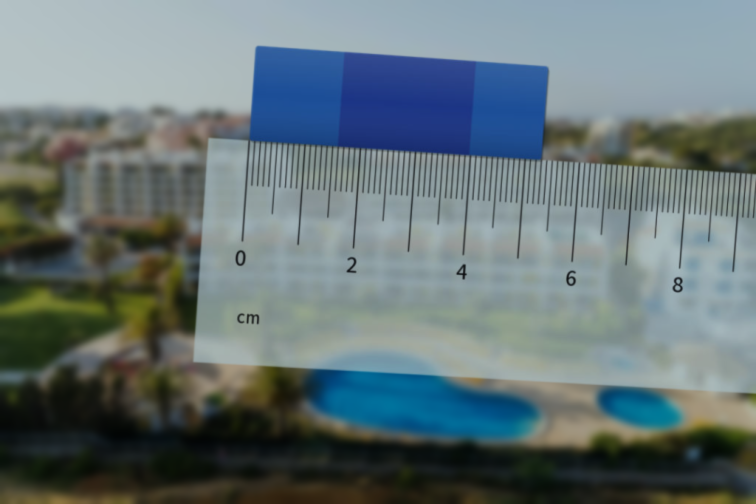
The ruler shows 5.3; cm
